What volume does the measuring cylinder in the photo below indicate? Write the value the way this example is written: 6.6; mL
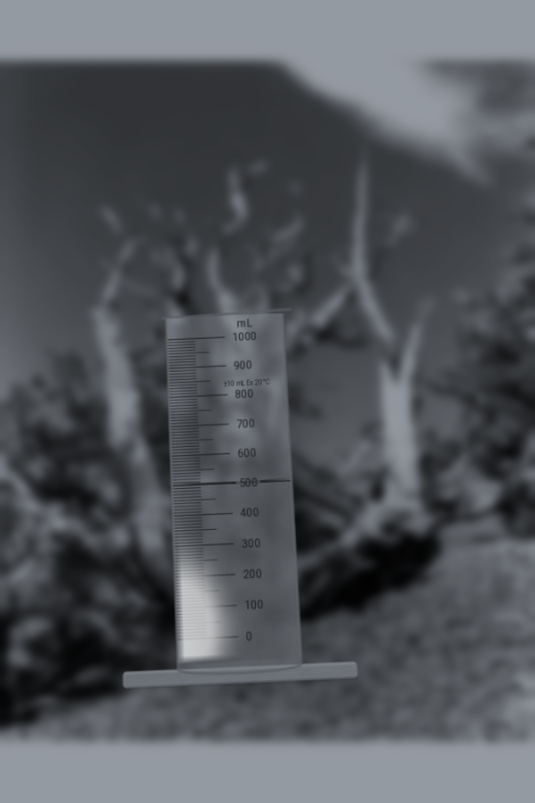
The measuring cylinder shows 500; mL
